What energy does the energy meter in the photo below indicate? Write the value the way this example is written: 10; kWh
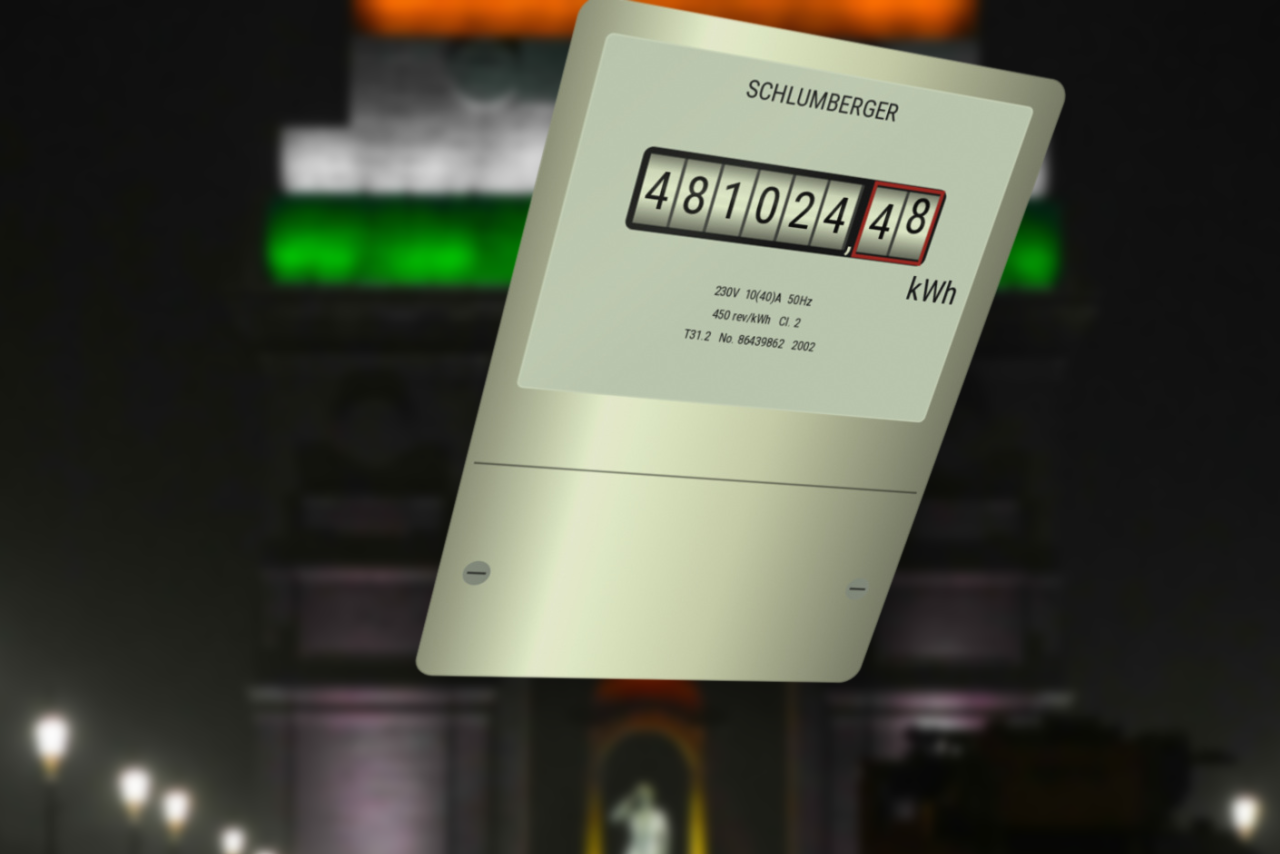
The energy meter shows 481024.48; kWh
